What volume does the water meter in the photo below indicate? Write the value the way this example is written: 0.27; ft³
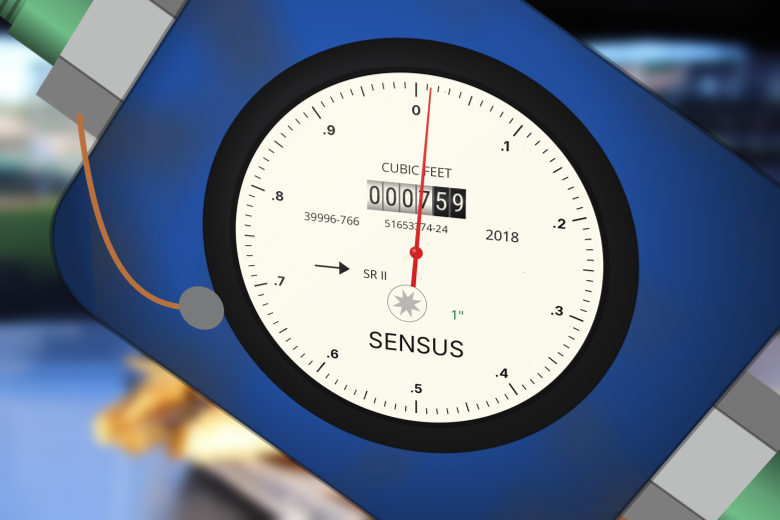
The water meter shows 759.01; ft³
